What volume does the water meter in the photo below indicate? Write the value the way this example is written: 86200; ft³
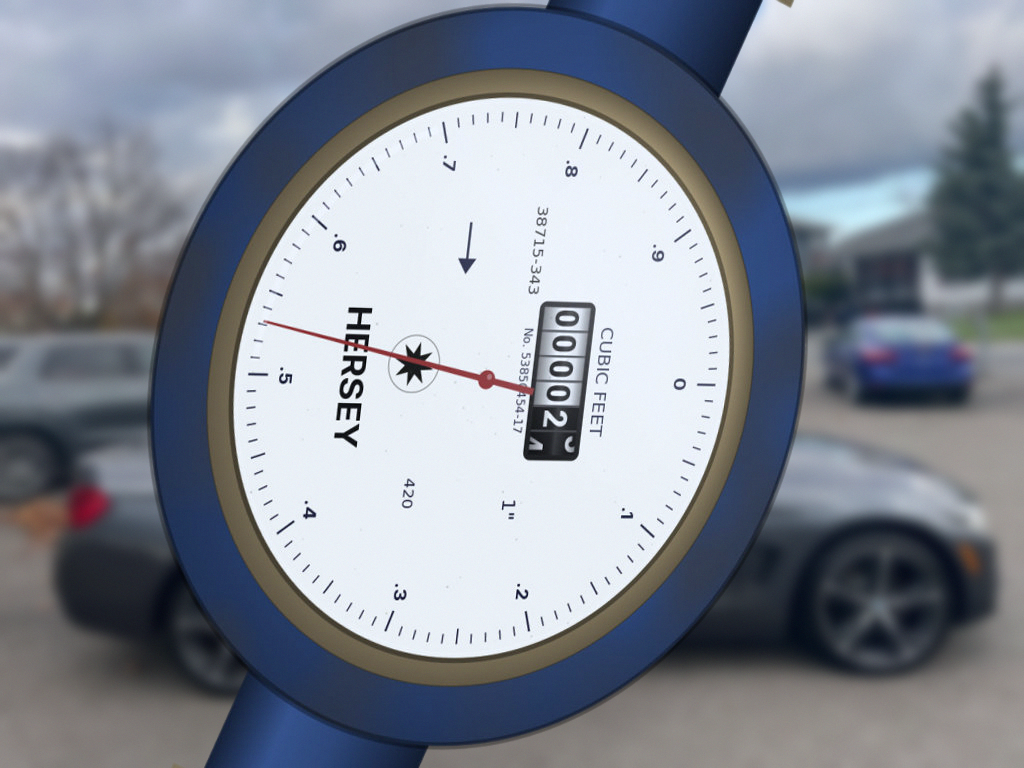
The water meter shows 23.53; ft³
